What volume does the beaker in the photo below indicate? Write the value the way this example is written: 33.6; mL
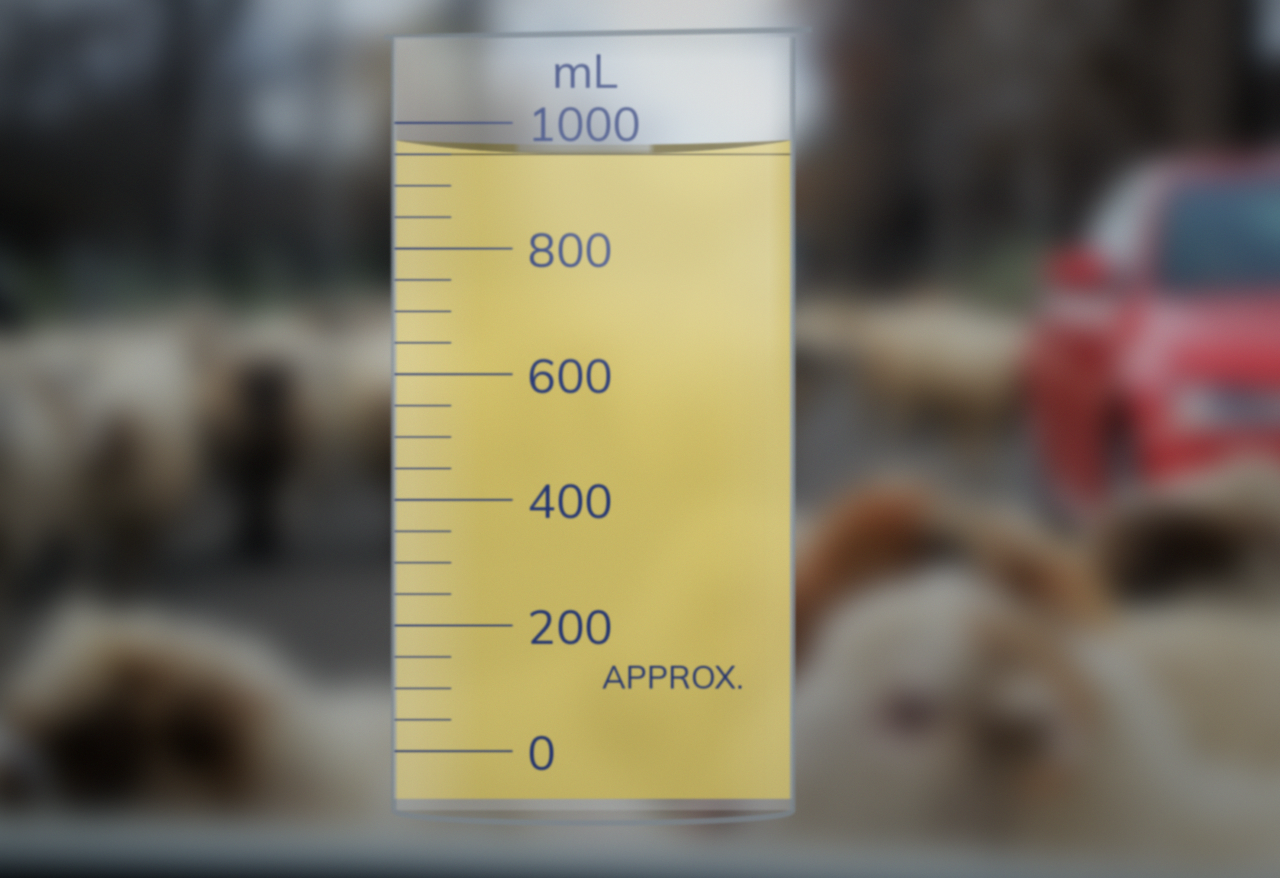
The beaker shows 950; mL
